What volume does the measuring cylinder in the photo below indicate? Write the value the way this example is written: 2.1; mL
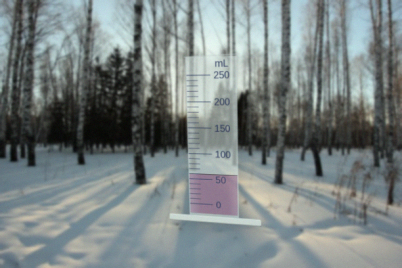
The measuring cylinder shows 60; mL
